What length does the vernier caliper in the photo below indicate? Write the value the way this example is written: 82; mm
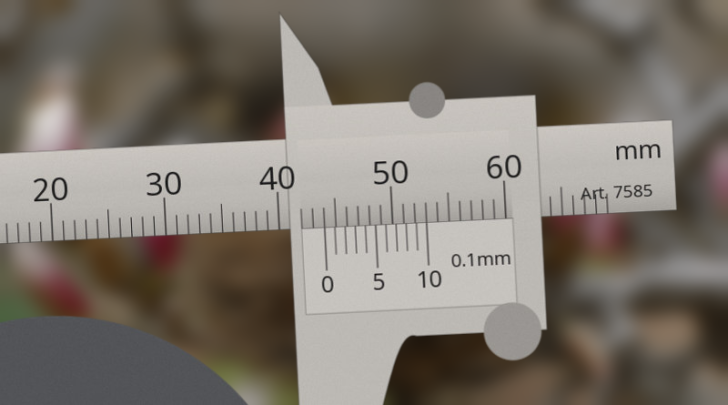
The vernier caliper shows 44.0; mm
